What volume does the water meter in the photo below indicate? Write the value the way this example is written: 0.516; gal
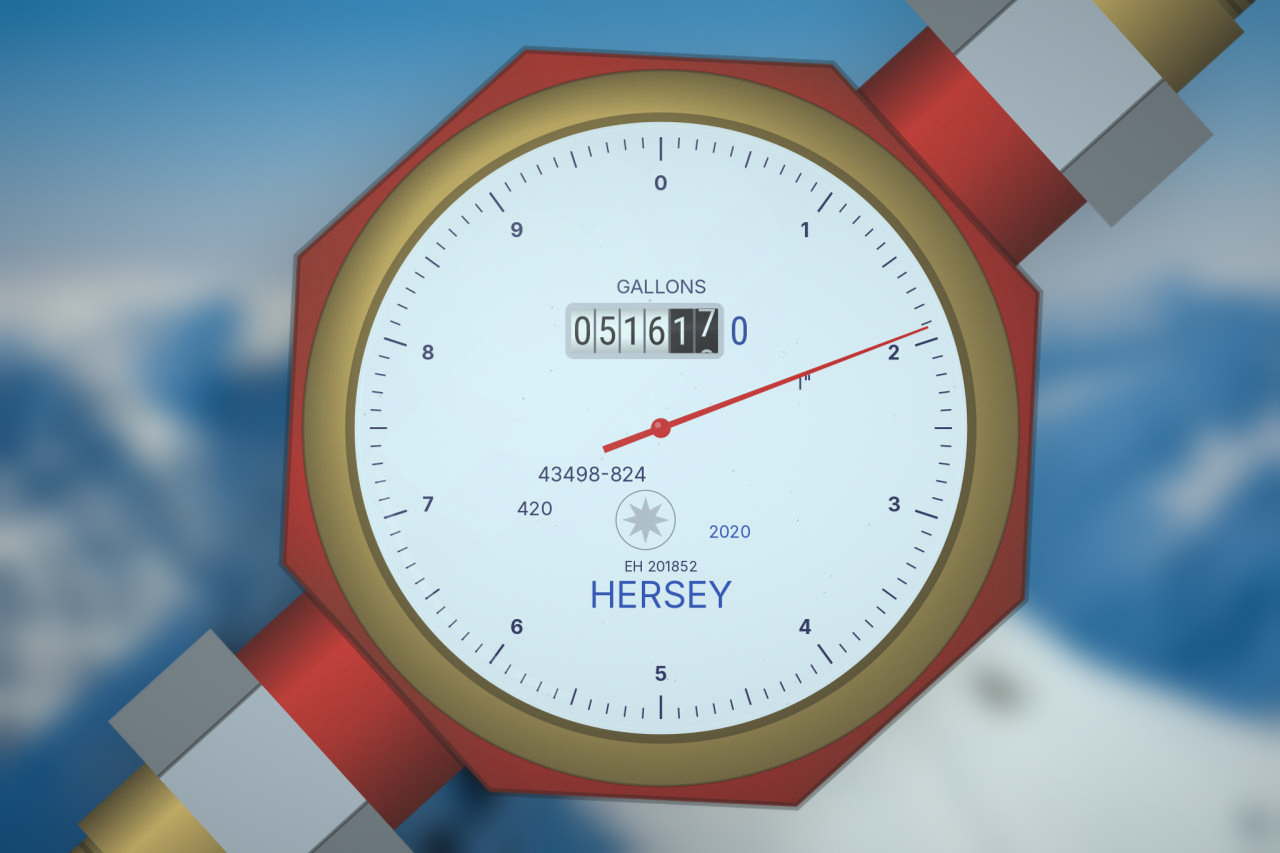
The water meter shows 516171.9; gal
